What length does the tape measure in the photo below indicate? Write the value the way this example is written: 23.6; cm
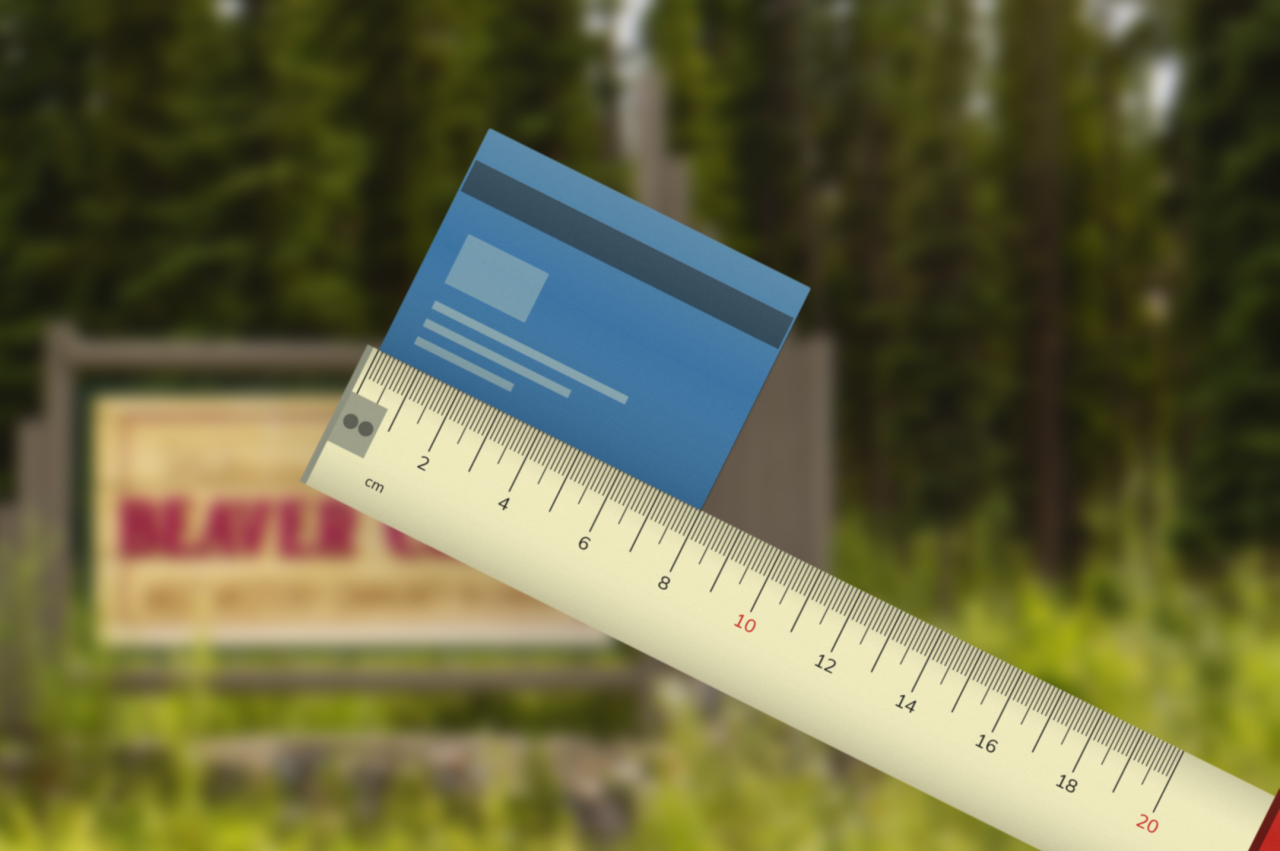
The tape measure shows 8; cm
